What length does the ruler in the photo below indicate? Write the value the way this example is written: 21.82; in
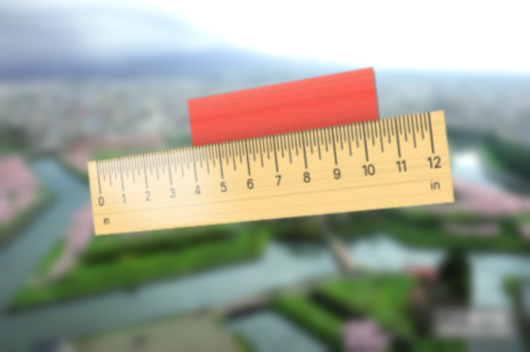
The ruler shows 6.5; in
